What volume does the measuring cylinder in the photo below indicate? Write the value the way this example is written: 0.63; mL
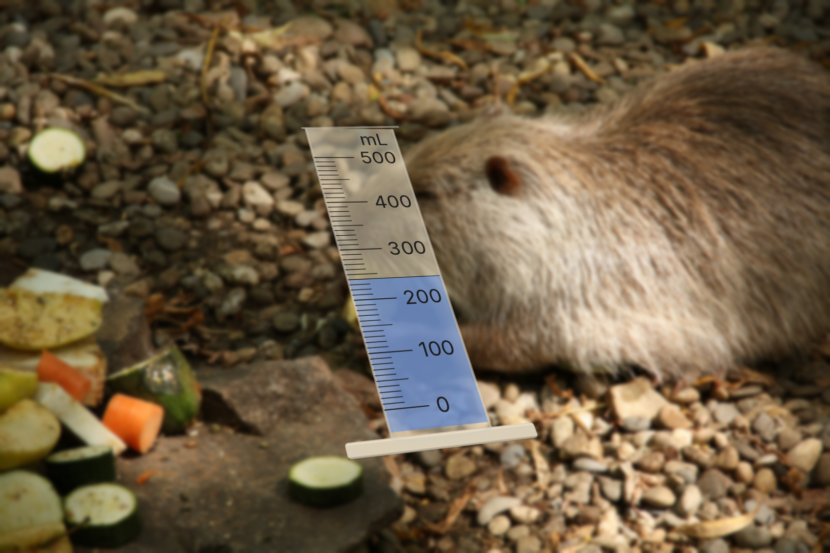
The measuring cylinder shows 240; mL
